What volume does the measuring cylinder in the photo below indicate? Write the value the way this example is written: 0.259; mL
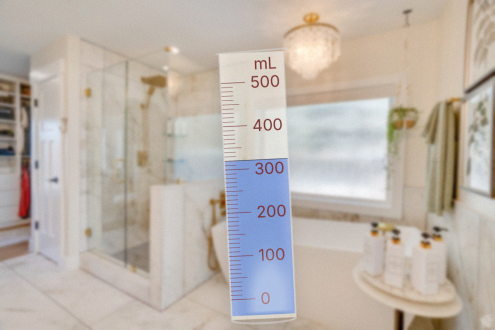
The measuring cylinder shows 320; mL
